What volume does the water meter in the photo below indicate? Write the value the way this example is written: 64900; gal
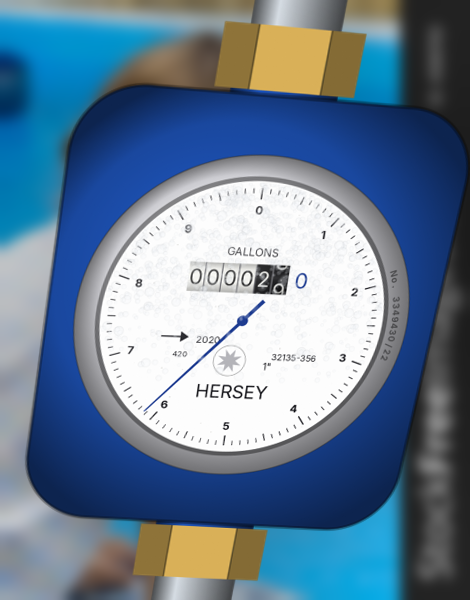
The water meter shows 286.1; gal
